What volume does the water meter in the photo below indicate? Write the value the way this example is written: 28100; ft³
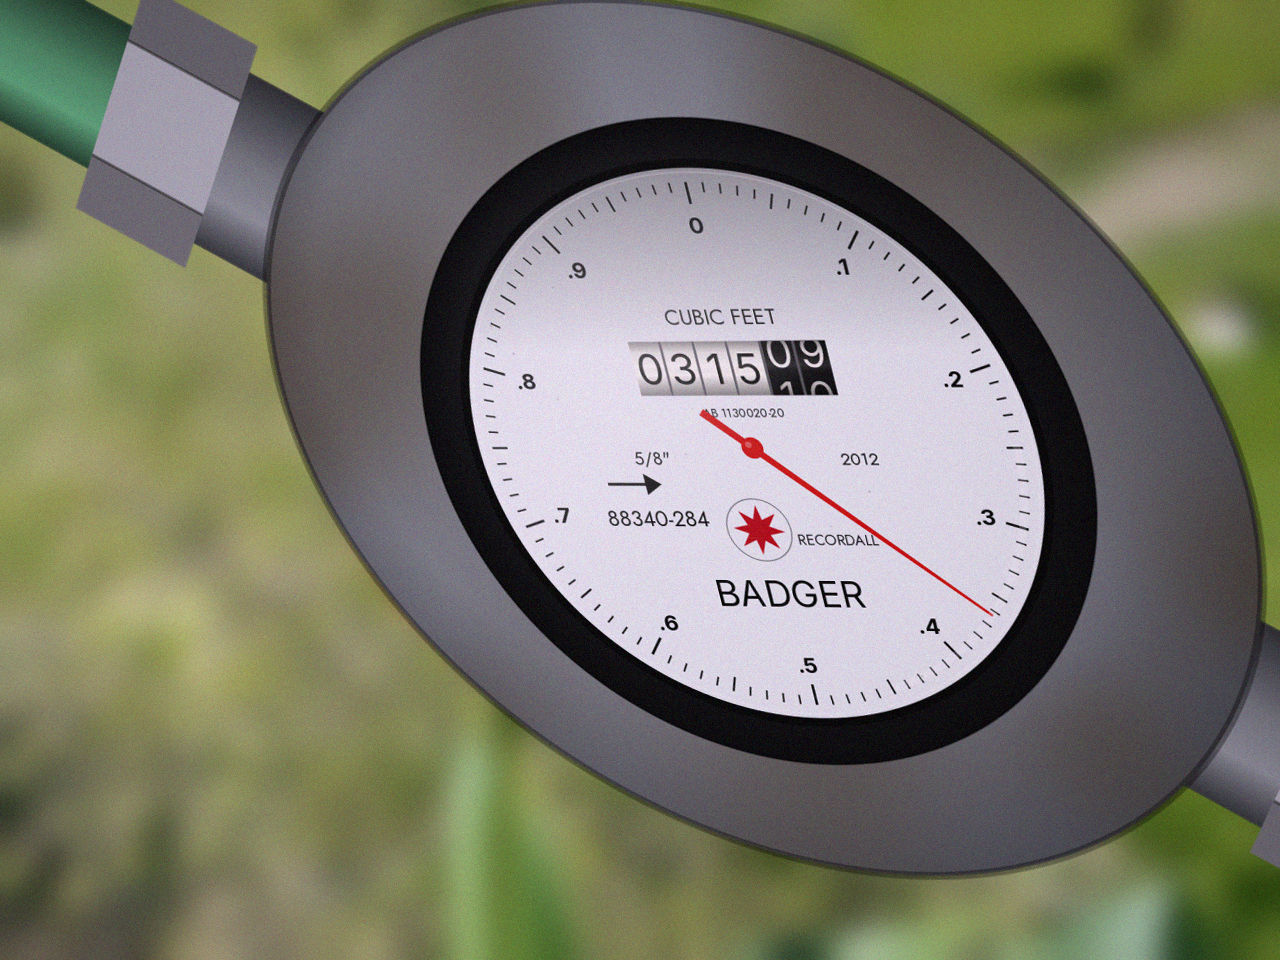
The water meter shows 31509.36; ft³
